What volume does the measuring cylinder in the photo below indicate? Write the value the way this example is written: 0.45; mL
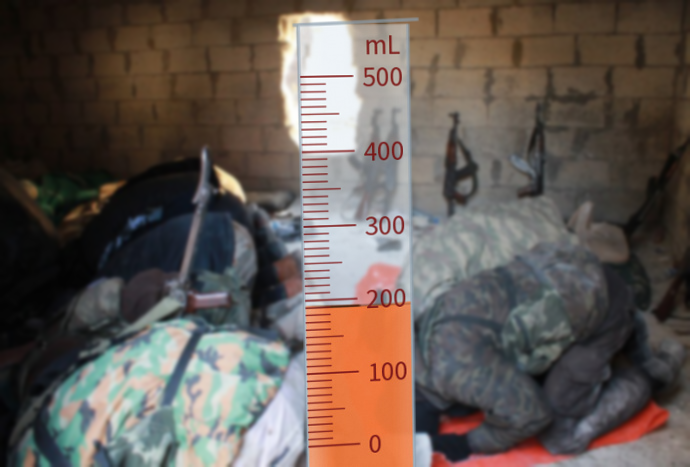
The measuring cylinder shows 190; mL
